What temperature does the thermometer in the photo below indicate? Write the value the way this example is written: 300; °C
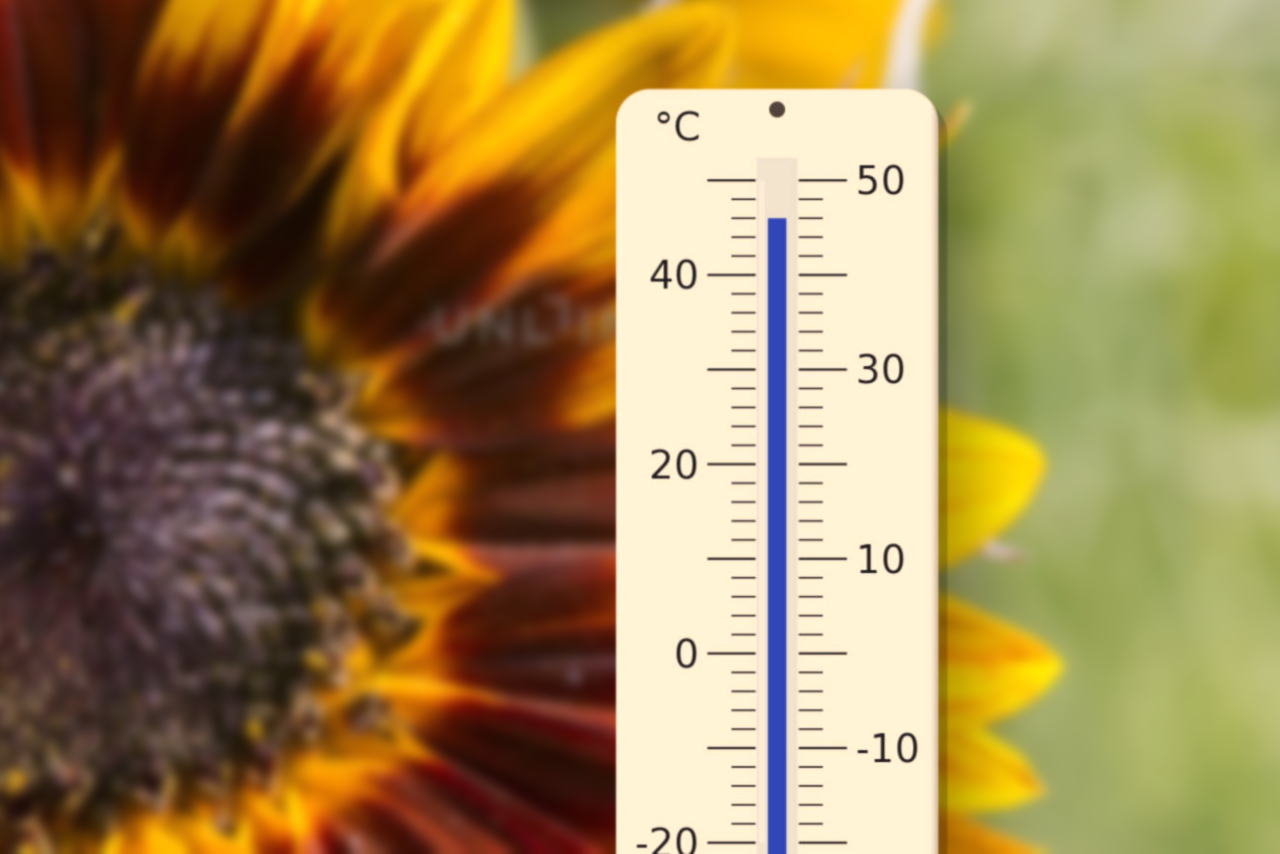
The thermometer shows 46; °C
